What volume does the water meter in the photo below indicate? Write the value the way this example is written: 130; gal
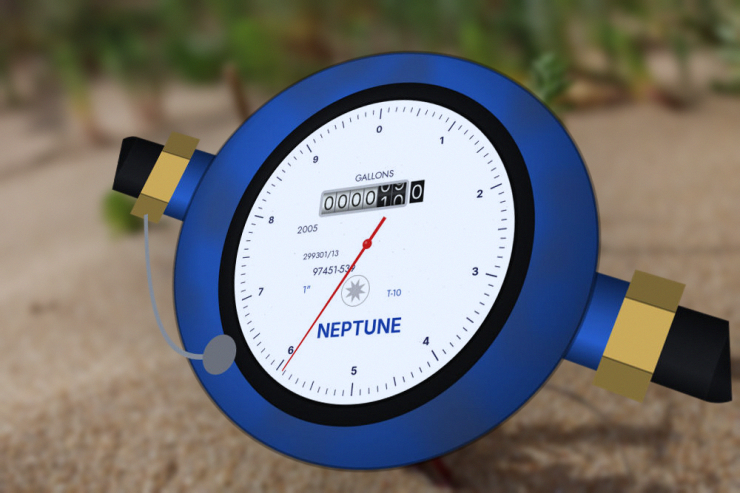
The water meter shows 95.9; gal
